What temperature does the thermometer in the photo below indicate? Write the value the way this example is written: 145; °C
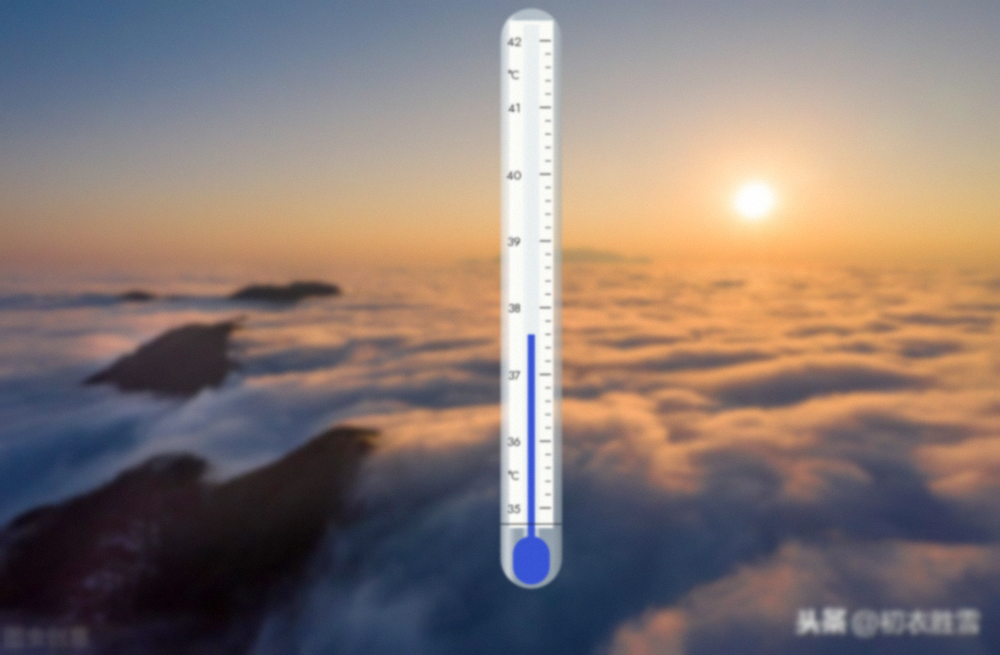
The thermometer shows 37.6; °C
